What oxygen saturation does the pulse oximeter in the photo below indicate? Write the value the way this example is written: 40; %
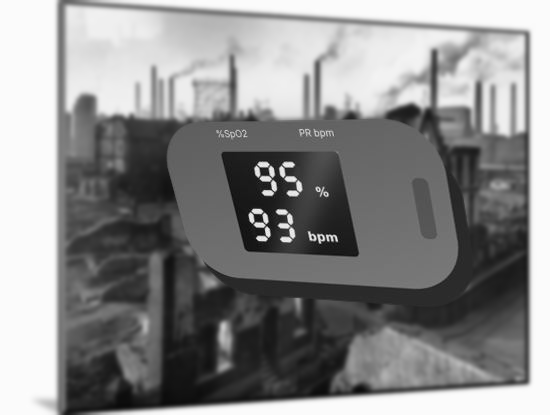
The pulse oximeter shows 95; %
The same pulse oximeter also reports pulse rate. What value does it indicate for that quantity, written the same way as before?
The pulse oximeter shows 93; bpm
